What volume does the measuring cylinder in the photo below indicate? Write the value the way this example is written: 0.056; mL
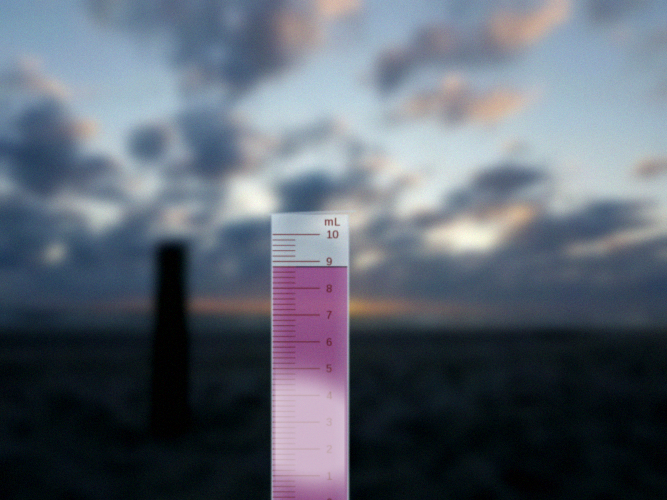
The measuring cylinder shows 8.8; mL
